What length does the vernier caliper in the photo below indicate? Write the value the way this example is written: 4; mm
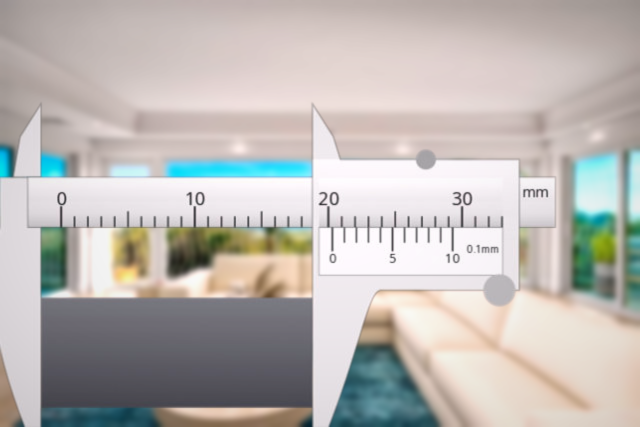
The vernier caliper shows 20.3; mm
